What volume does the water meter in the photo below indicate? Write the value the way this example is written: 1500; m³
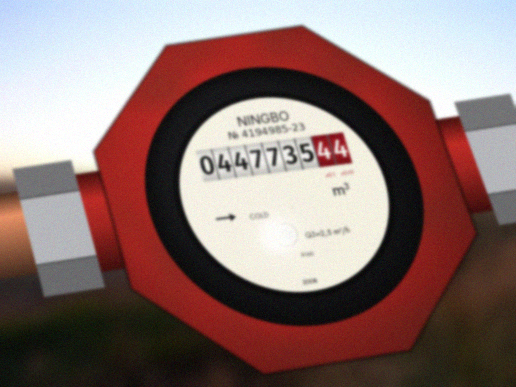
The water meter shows 447735.44; m³
